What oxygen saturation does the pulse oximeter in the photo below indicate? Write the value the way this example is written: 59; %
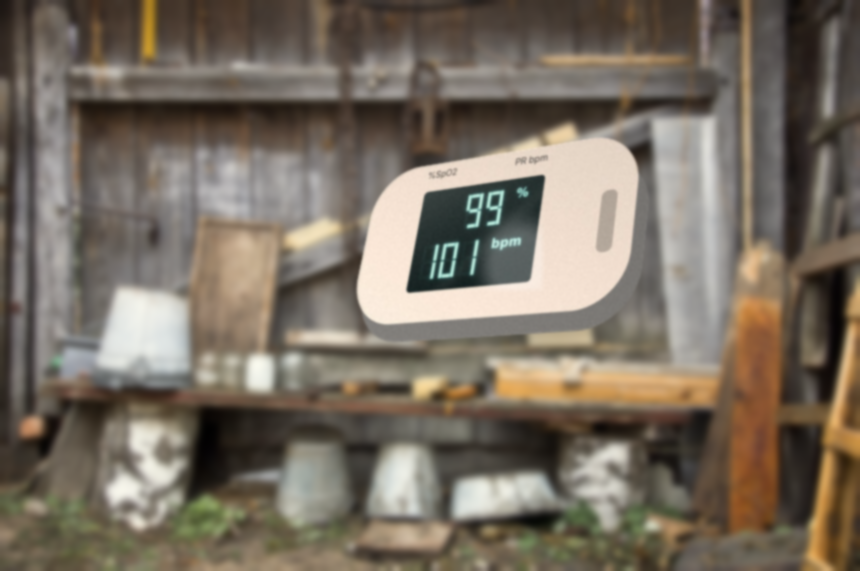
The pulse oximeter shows 99; %
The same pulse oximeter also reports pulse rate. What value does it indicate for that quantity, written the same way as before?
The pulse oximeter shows 101; bpm
